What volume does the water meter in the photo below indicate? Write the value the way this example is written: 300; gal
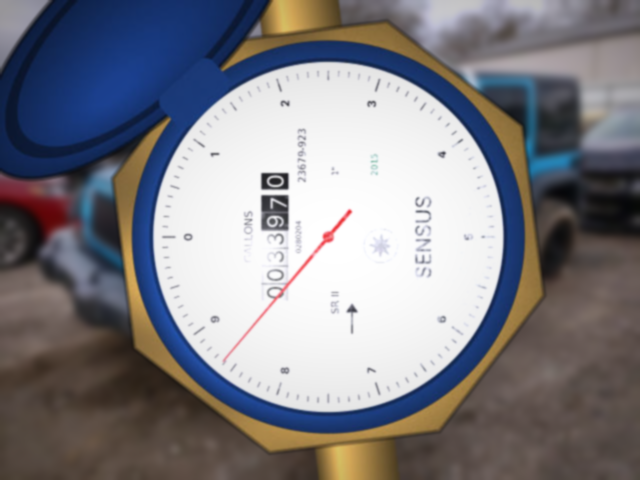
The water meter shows 33968.6; gal
